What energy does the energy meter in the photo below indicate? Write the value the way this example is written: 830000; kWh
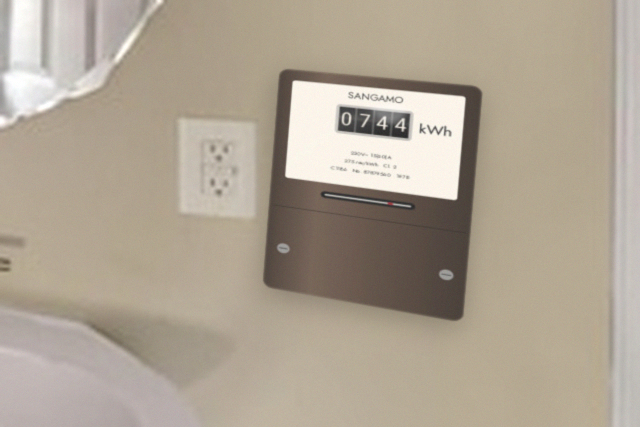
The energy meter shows 744; kWh
